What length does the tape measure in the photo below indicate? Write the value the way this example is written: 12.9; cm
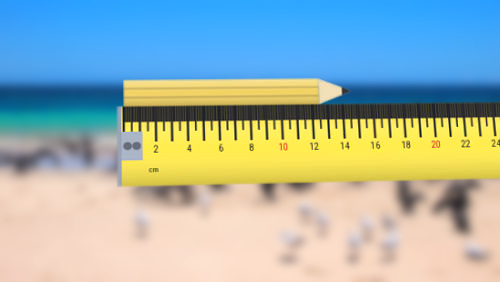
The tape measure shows 14.5; cm
